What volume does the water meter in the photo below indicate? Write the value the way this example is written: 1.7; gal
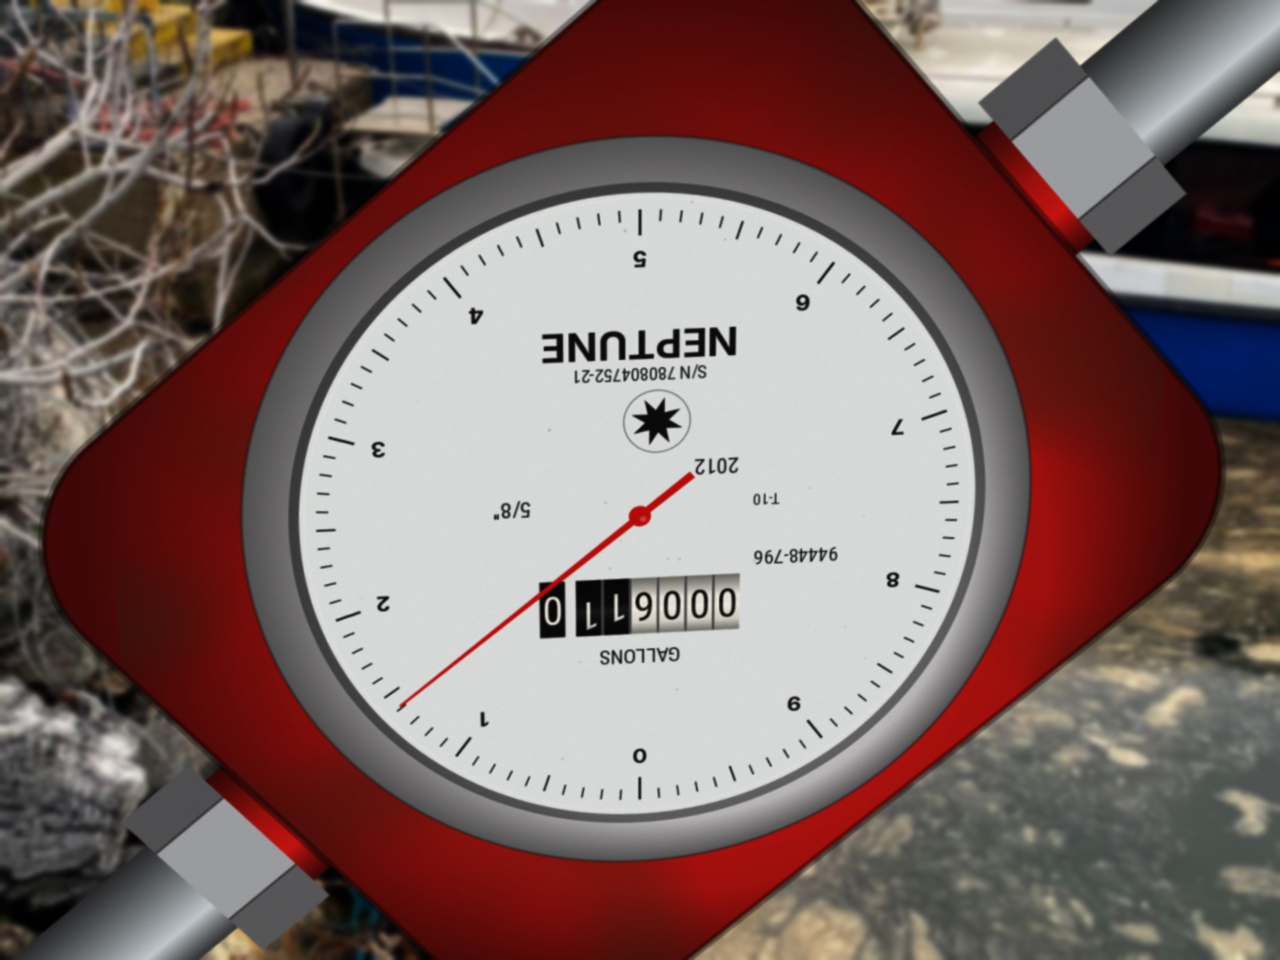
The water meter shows 6111.4; gal
